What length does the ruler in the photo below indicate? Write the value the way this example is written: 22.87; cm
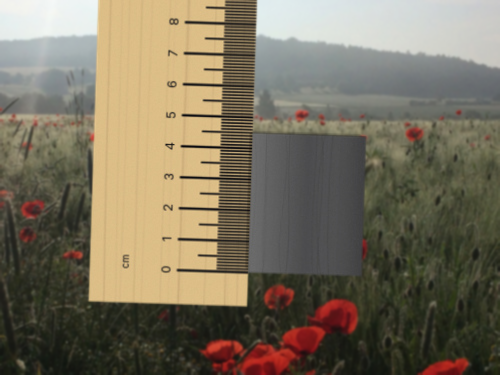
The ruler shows 4.5; cm
